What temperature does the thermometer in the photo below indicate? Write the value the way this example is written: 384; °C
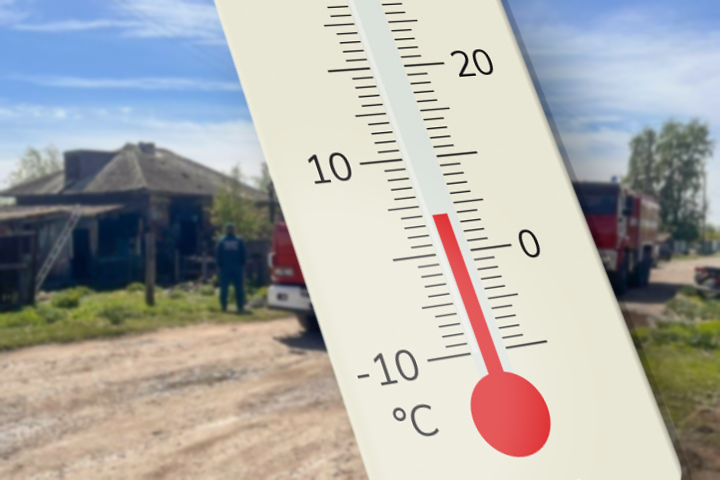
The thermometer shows 4; °C
